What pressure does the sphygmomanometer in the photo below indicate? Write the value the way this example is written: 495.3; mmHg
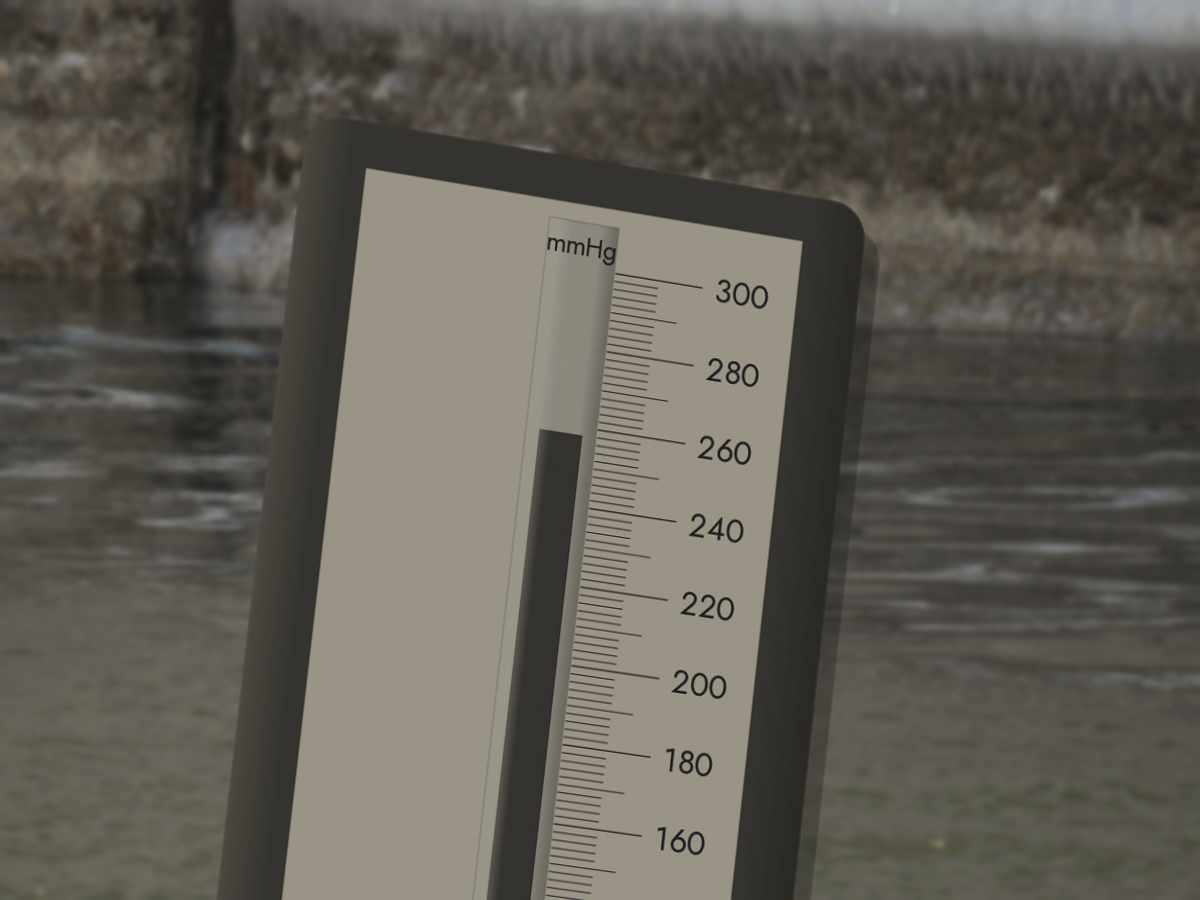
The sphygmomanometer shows 258; mmHg
